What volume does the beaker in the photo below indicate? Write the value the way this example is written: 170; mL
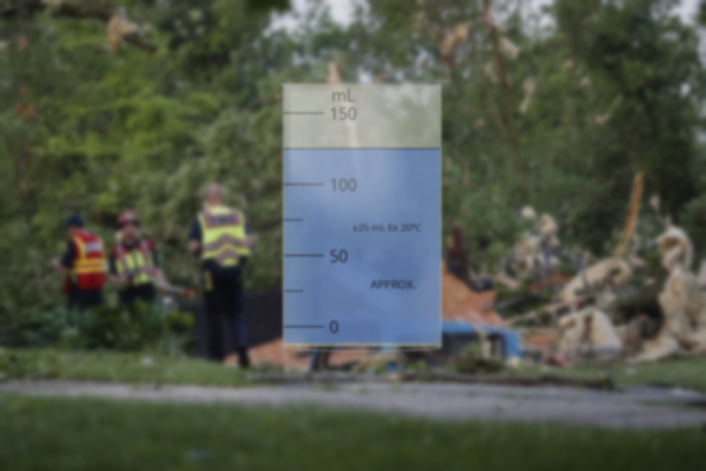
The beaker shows 125; mL
